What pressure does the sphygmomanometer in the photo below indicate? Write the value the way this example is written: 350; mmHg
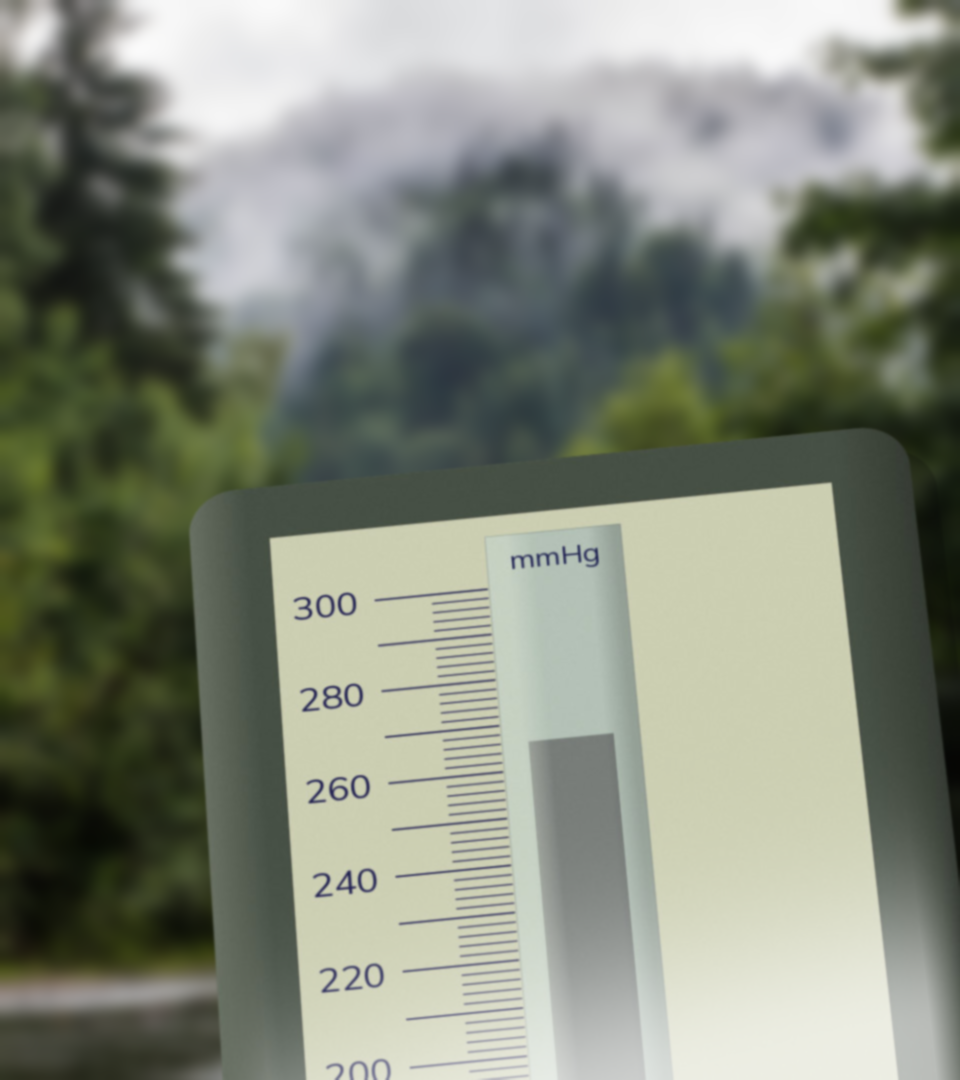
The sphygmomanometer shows 266; mmHg
